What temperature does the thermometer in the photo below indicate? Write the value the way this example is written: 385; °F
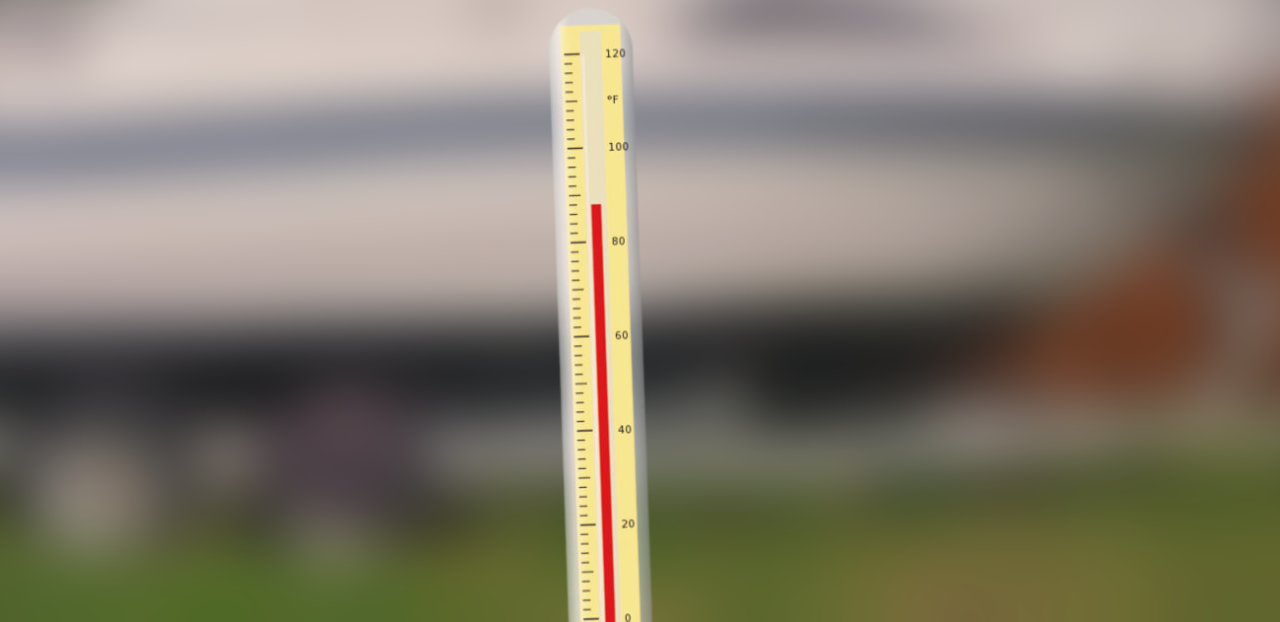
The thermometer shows 88; °F
